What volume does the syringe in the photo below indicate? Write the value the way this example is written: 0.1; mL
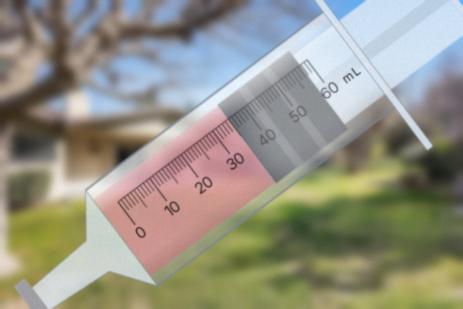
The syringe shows 35; mL
